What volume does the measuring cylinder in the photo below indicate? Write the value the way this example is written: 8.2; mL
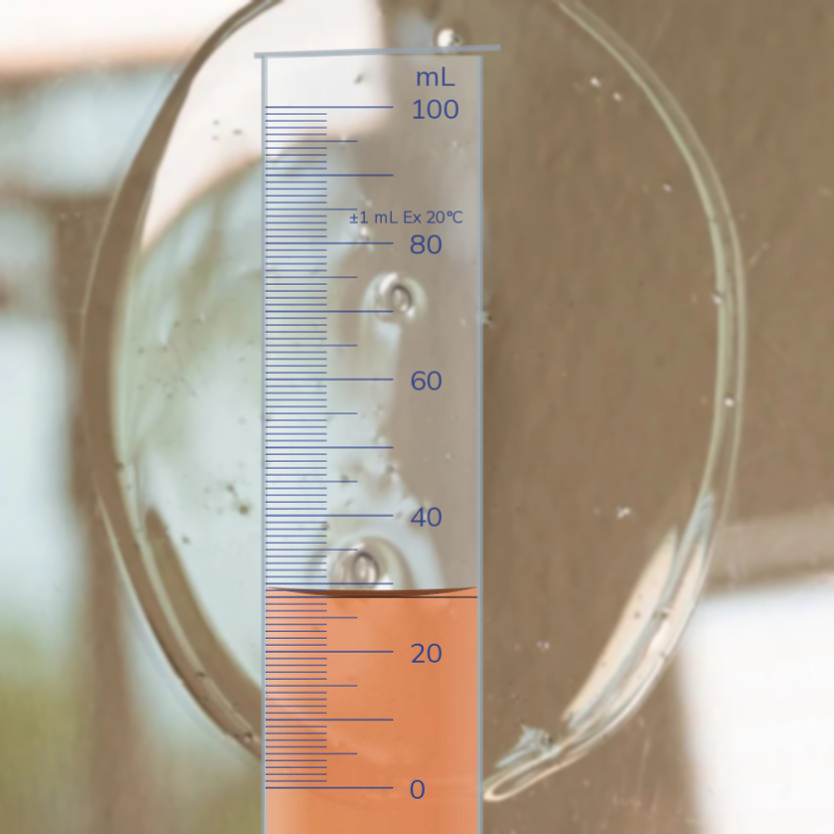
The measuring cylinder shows 28; mL
